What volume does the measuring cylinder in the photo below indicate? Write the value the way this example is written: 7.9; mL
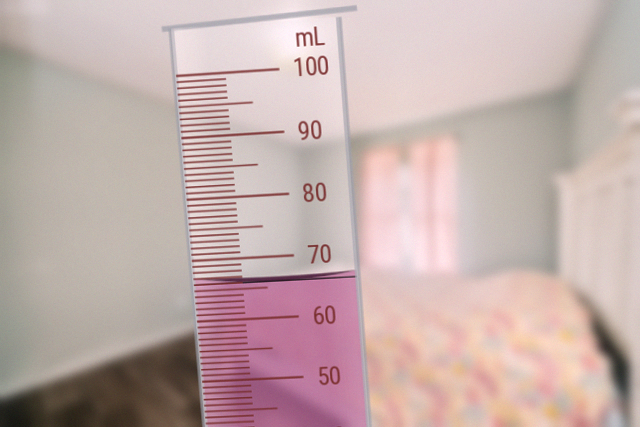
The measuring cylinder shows 66; mL
